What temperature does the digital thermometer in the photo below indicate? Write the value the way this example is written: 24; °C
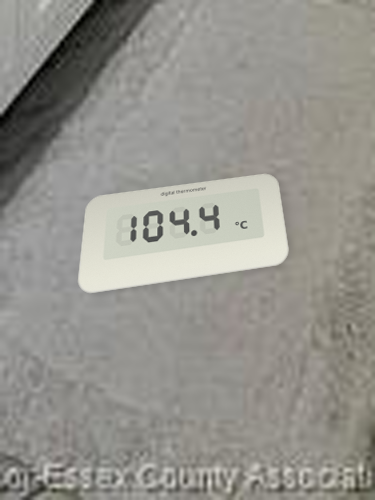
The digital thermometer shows 104.4; °C
